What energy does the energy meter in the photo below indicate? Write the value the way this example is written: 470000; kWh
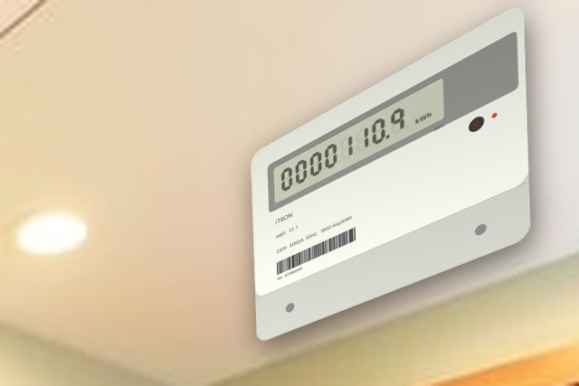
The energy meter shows 110.9; kWh
